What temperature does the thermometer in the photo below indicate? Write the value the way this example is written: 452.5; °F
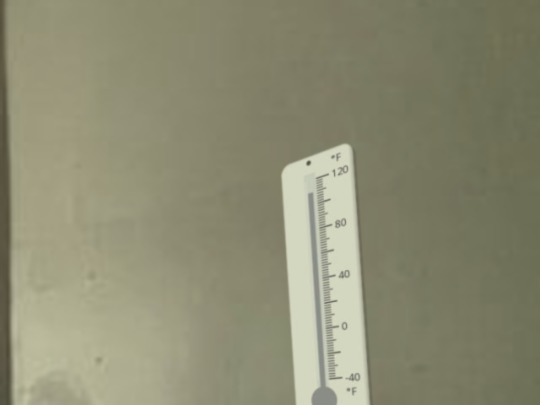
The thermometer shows 110; °F
